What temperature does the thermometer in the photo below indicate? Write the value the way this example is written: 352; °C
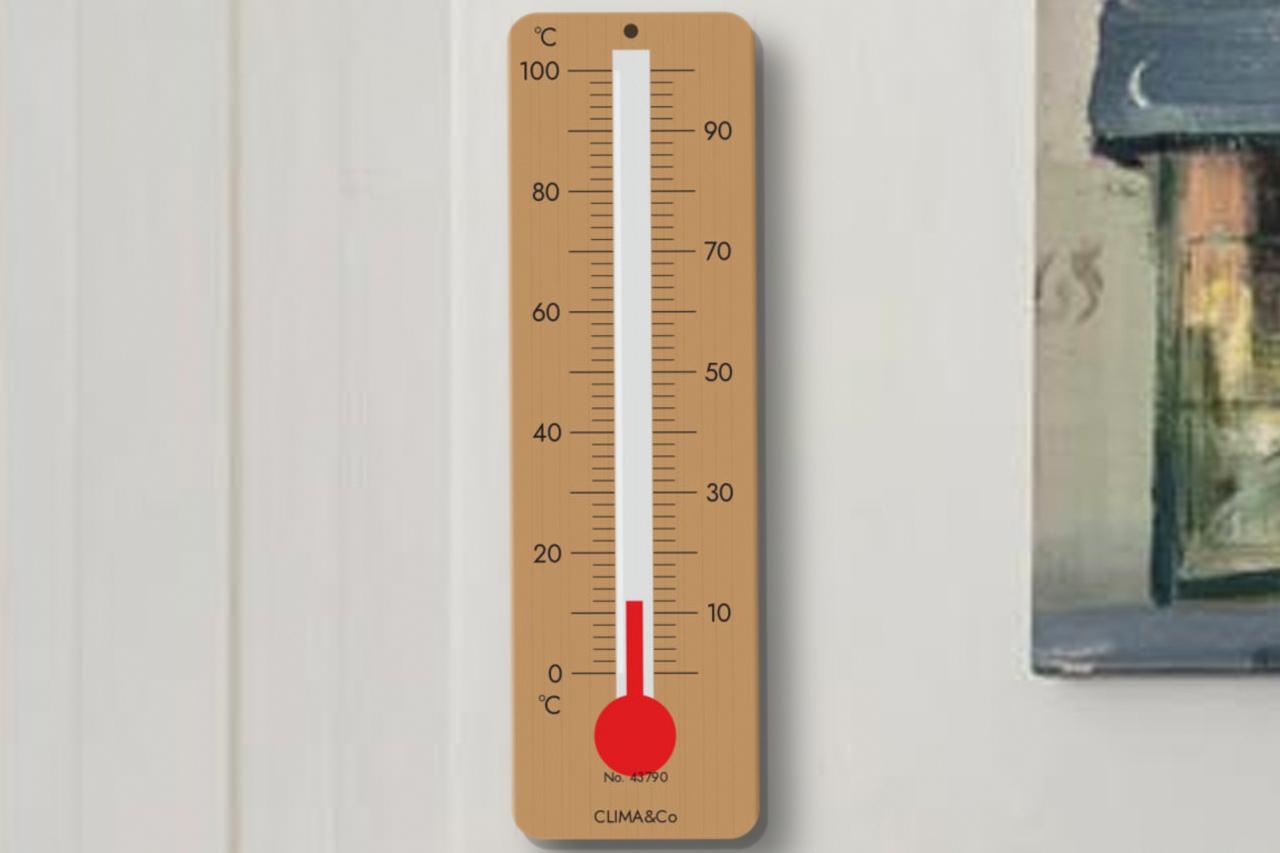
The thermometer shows 12; °C
